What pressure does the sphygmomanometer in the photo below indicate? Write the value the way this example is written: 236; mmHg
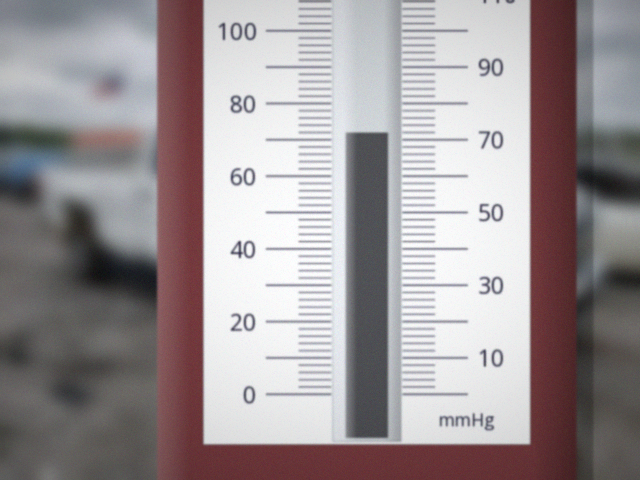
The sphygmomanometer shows 72; mmHg
